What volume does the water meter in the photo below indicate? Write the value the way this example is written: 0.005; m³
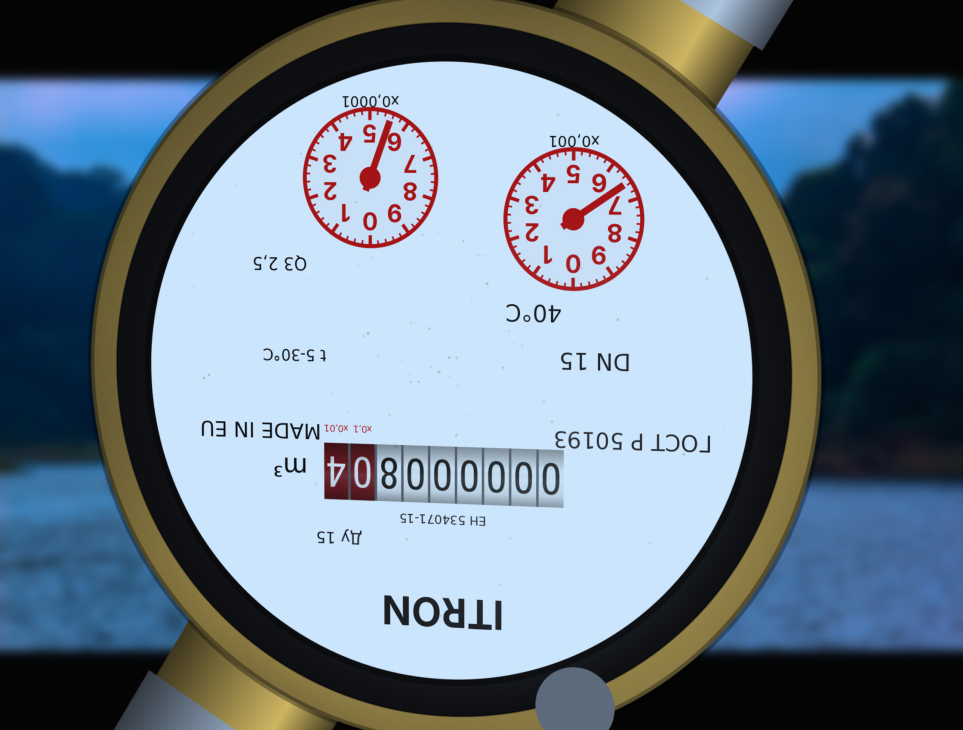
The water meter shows 8.0465; m³
